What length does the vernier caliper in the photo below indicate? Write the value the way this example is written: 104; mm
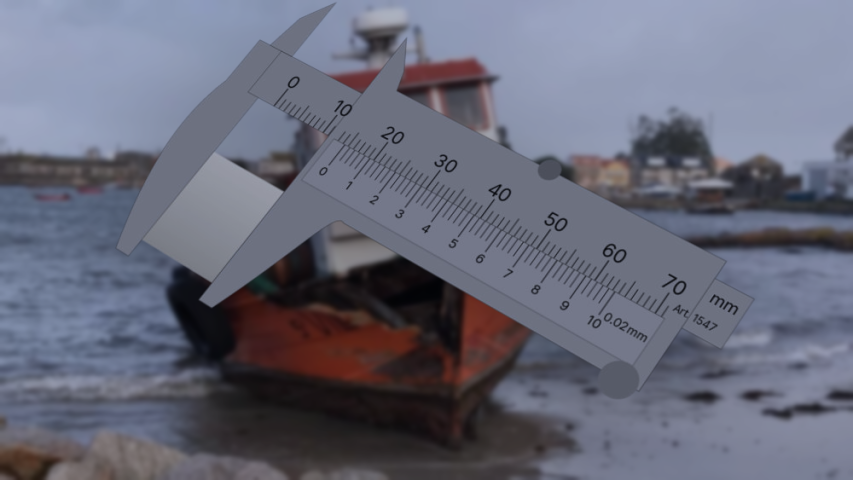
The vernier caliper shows 14.4; mm
